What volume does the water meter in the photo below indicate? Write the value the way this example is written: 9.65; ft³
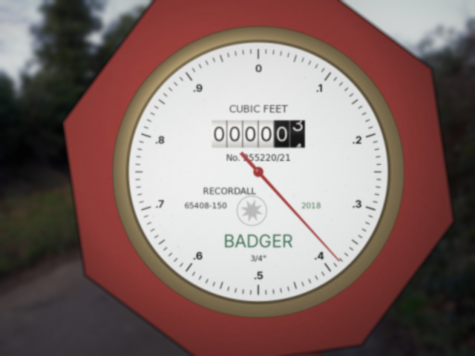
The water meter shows 3.38; ft³
